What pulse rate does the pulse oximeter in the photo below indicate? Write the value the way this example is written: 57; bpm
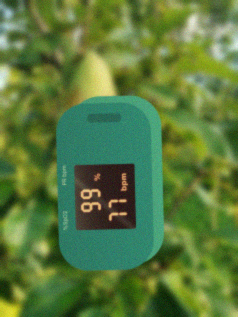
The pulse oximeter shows 77; bpm
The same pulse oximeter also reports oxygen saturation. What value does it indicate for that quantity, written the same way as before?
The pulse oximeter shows 99; %
